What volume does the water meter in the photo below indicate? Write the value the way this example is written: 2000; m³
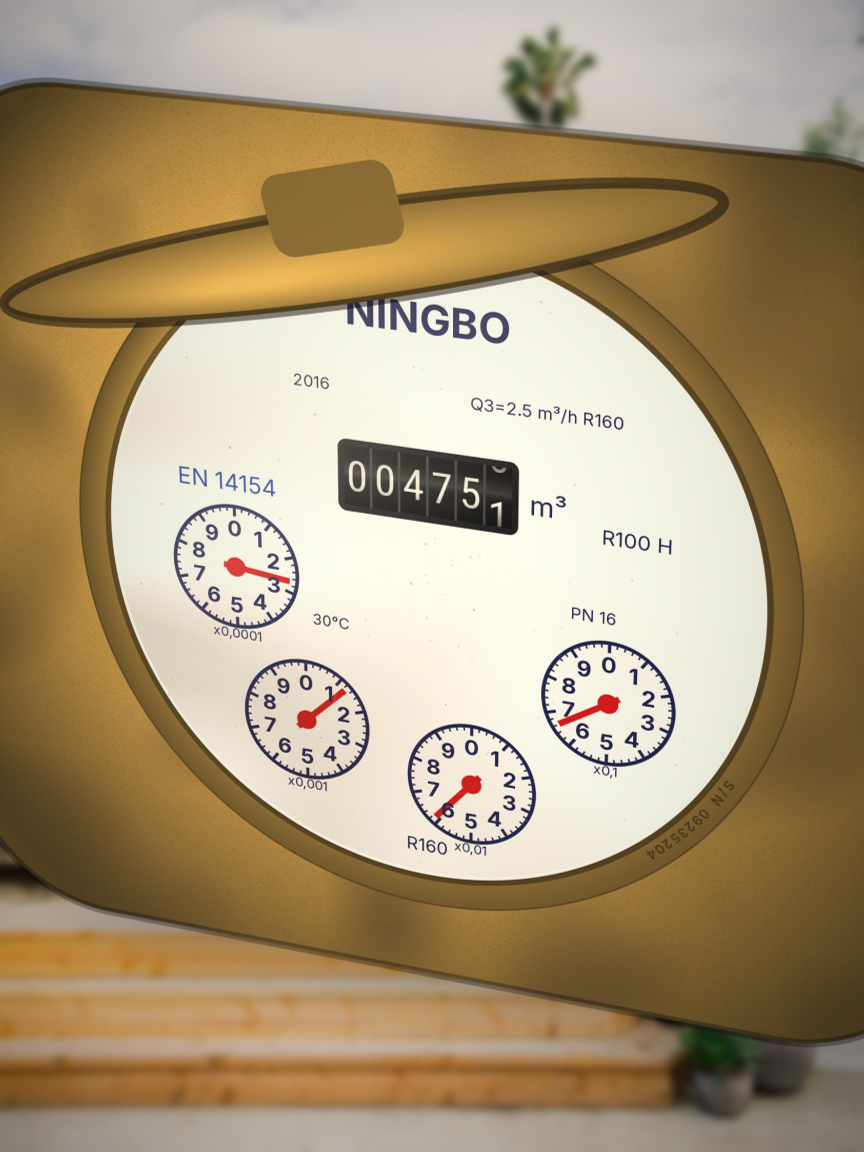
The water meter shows 4750.6612; m³
